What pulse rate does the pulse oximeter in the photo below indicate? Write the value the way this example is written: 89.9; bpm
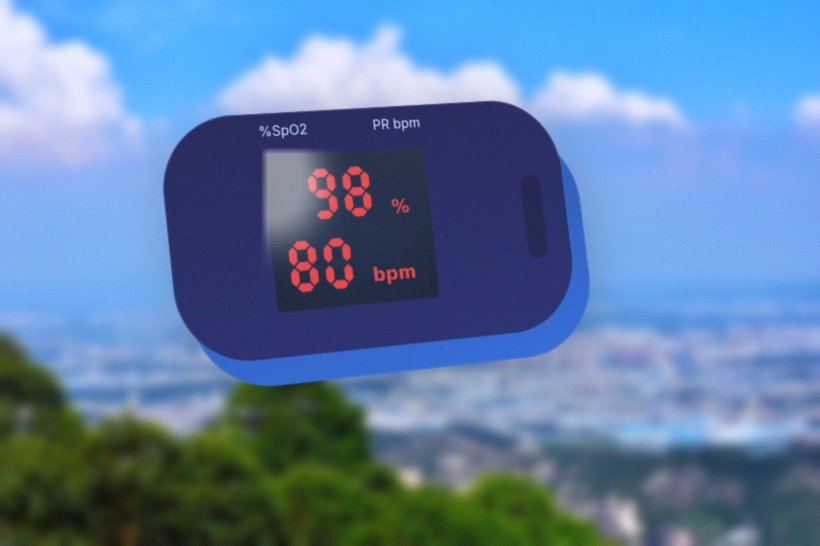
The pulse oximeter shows 80; bpm
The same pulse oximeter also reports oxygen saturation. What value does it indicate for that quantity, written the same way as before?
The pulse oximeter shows 98; %
